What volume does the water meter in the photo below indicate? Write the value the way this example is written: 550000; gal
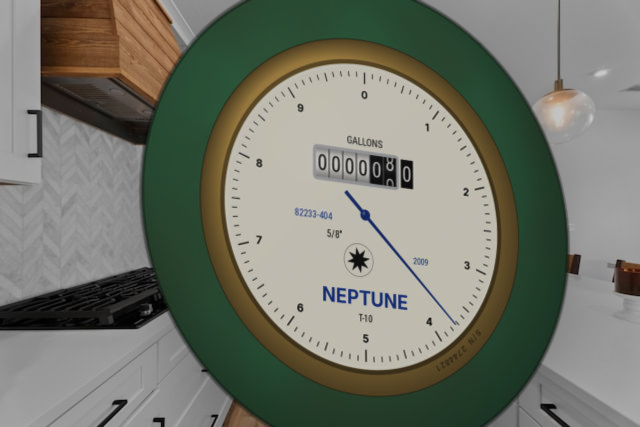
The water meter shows 83.7; gal
